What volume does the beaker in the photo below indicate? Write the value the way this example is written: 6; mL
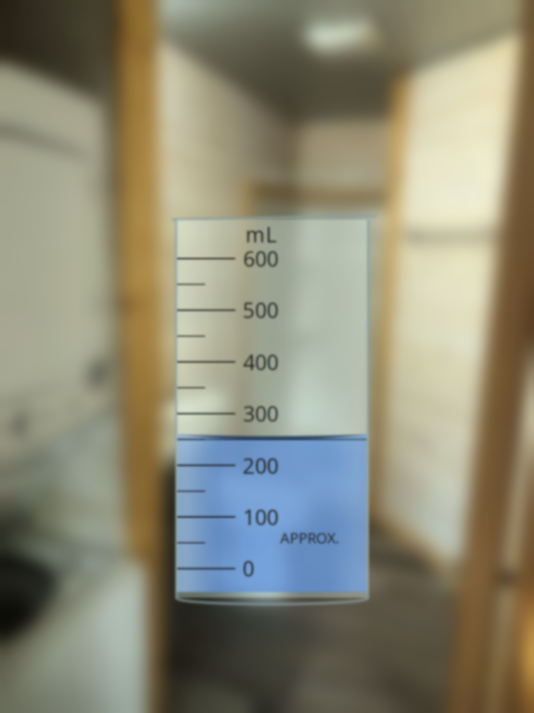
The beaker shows 250; mL
